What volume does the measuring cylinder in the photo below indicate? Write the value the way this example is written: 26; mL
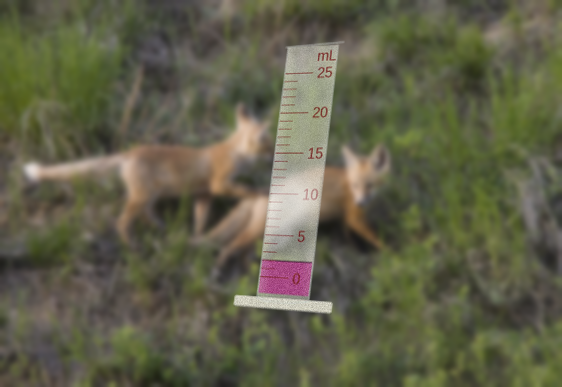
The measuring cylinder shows 2; mL
